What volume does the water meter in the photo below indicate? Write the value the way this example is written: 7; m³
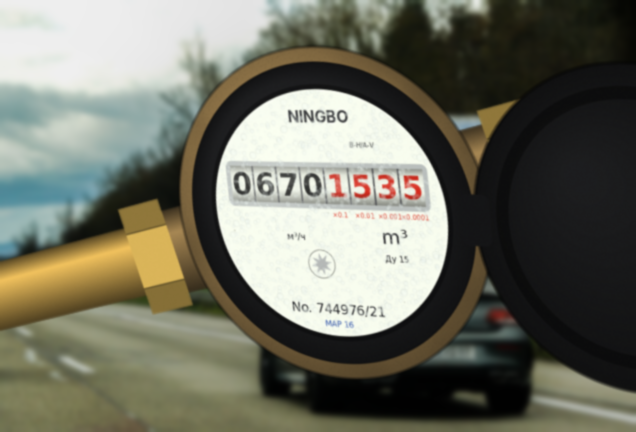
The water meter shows 670.1535; m³
